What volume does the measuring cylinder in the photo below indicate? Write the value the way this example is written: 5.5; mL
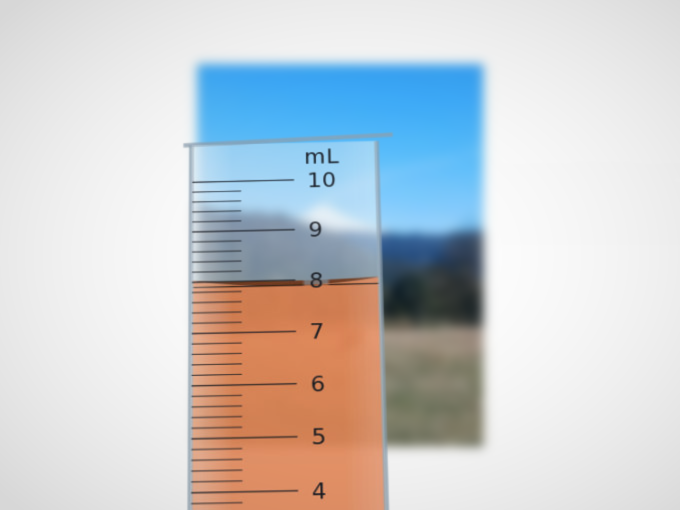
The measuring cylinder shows 7.9; mL
